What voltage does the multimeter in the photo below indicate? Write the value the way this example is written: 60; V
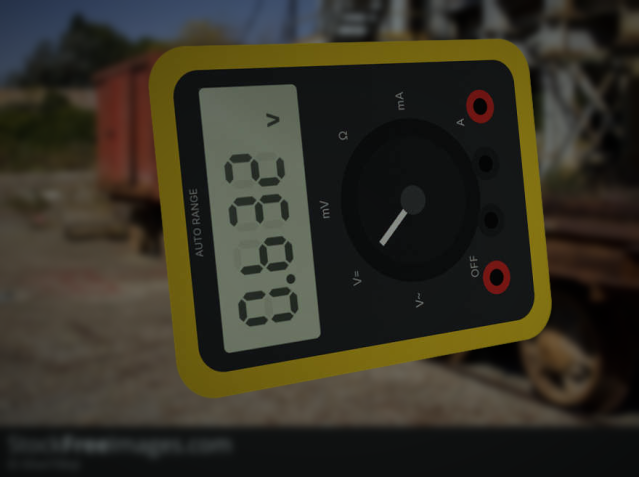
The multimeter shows 0.632; V
